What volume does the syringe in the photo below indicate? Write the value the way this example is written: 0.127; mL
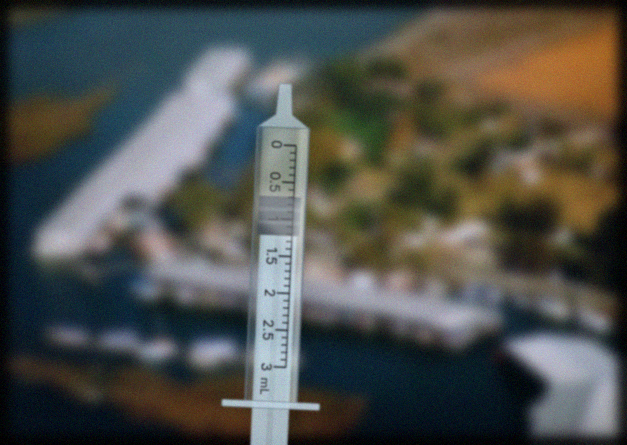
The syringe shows 0.7; mL
